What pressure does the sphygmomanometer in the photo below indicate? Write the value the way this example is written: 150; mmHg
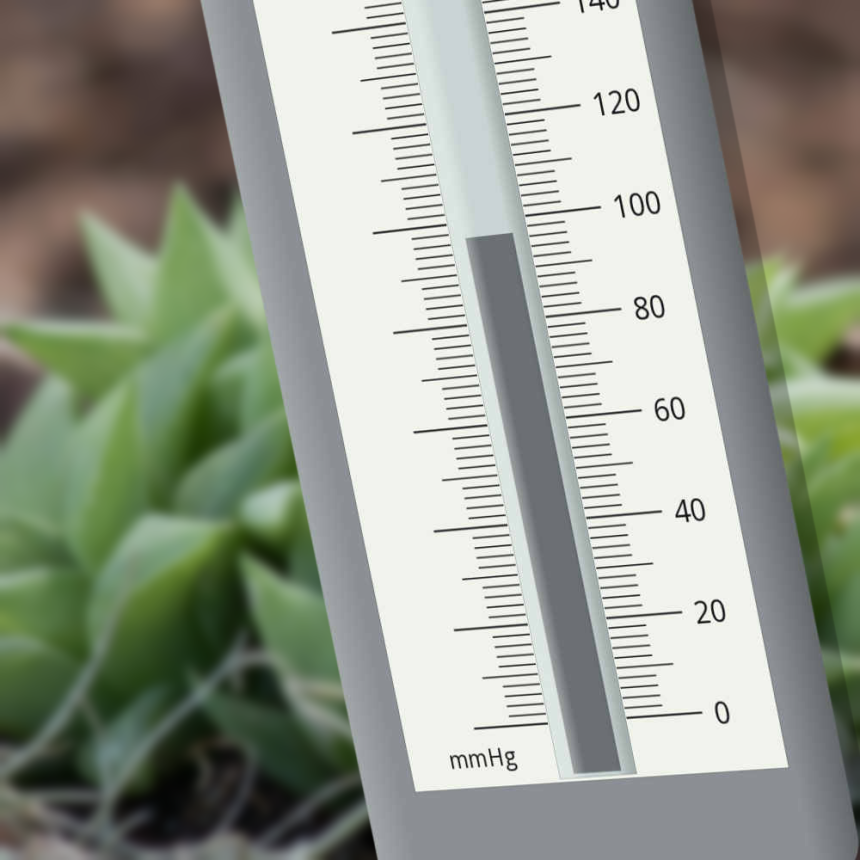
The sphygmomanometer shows 97; mmHg
